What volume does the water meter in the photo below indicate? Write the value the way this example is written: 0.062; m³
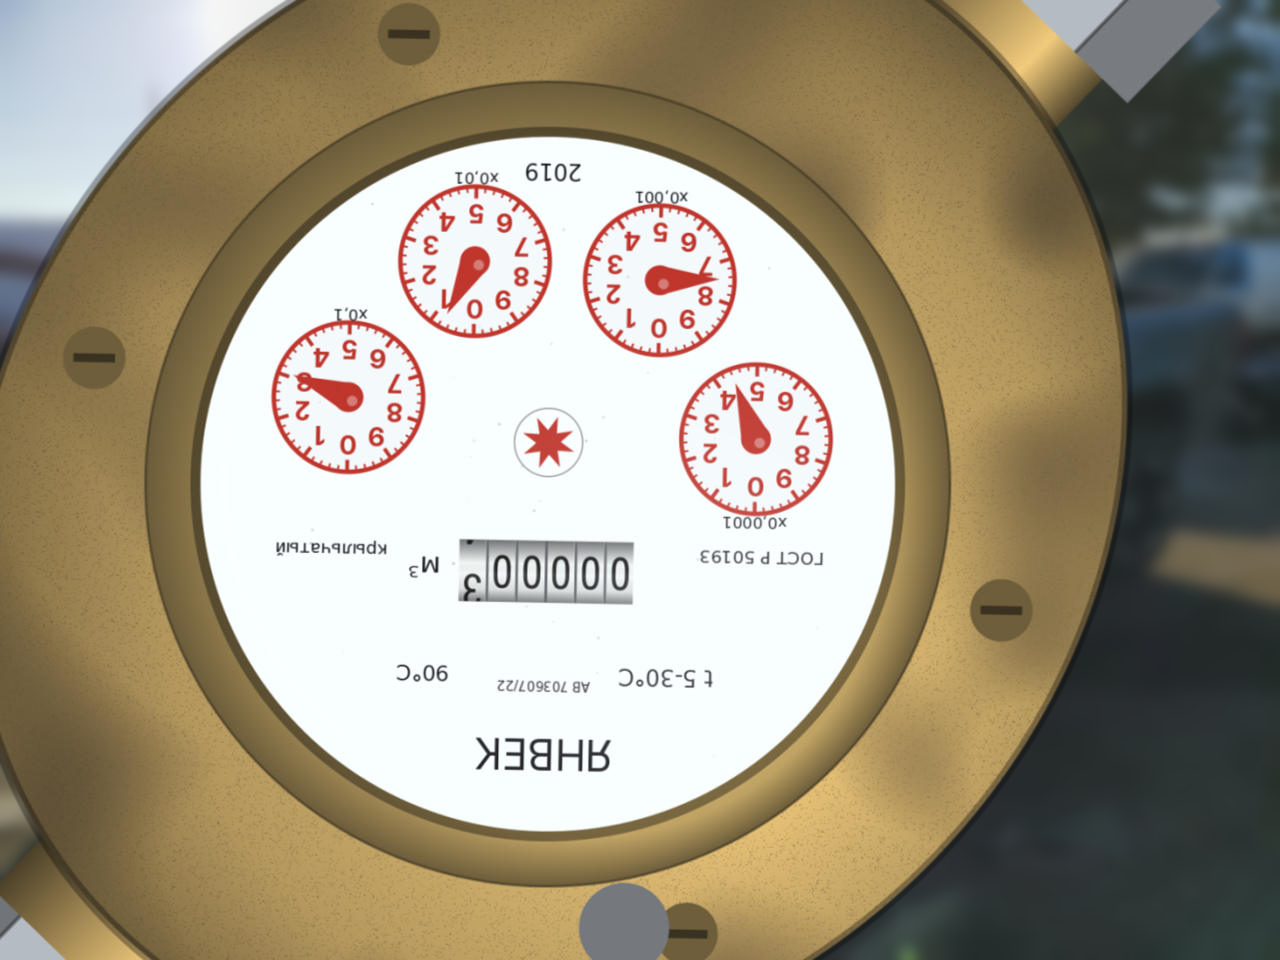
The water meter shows 3.3074; m³
